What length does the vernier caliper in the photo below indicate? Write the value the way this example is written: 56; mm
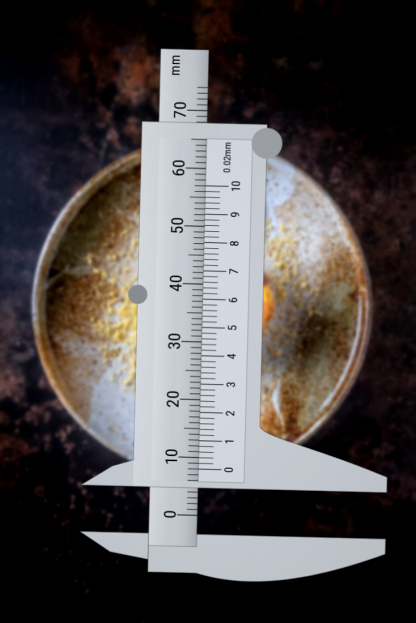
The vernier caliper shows 8.0; mm
